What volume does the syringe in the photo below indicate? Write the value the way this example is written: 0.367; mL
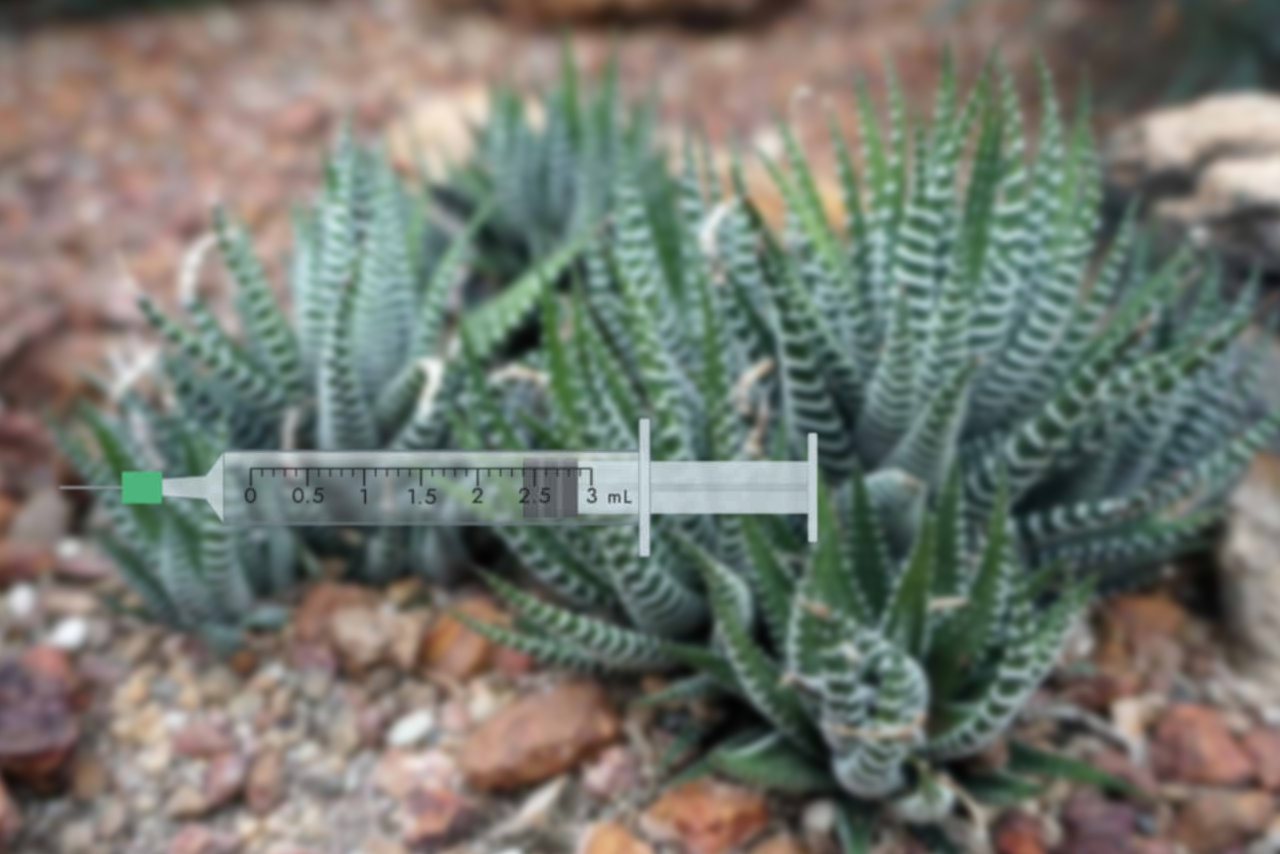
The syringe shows 2.4; mL
